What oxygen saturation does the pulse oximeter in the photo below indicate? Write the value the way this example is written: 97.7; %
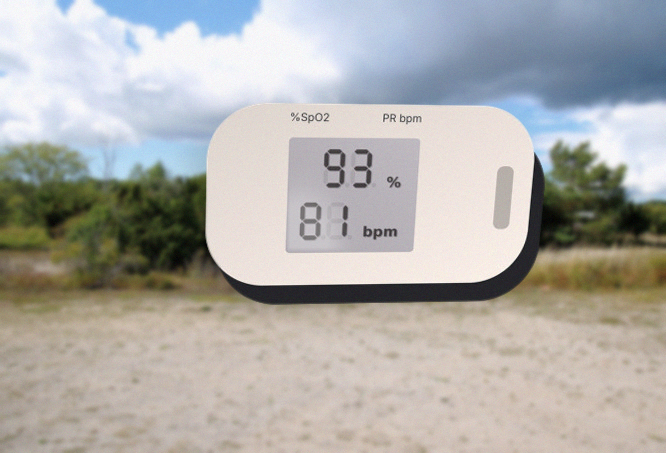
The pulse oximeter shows 93; %
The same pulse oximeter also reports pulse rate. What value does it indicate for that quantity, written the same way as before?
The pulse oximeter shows 81; bpm
